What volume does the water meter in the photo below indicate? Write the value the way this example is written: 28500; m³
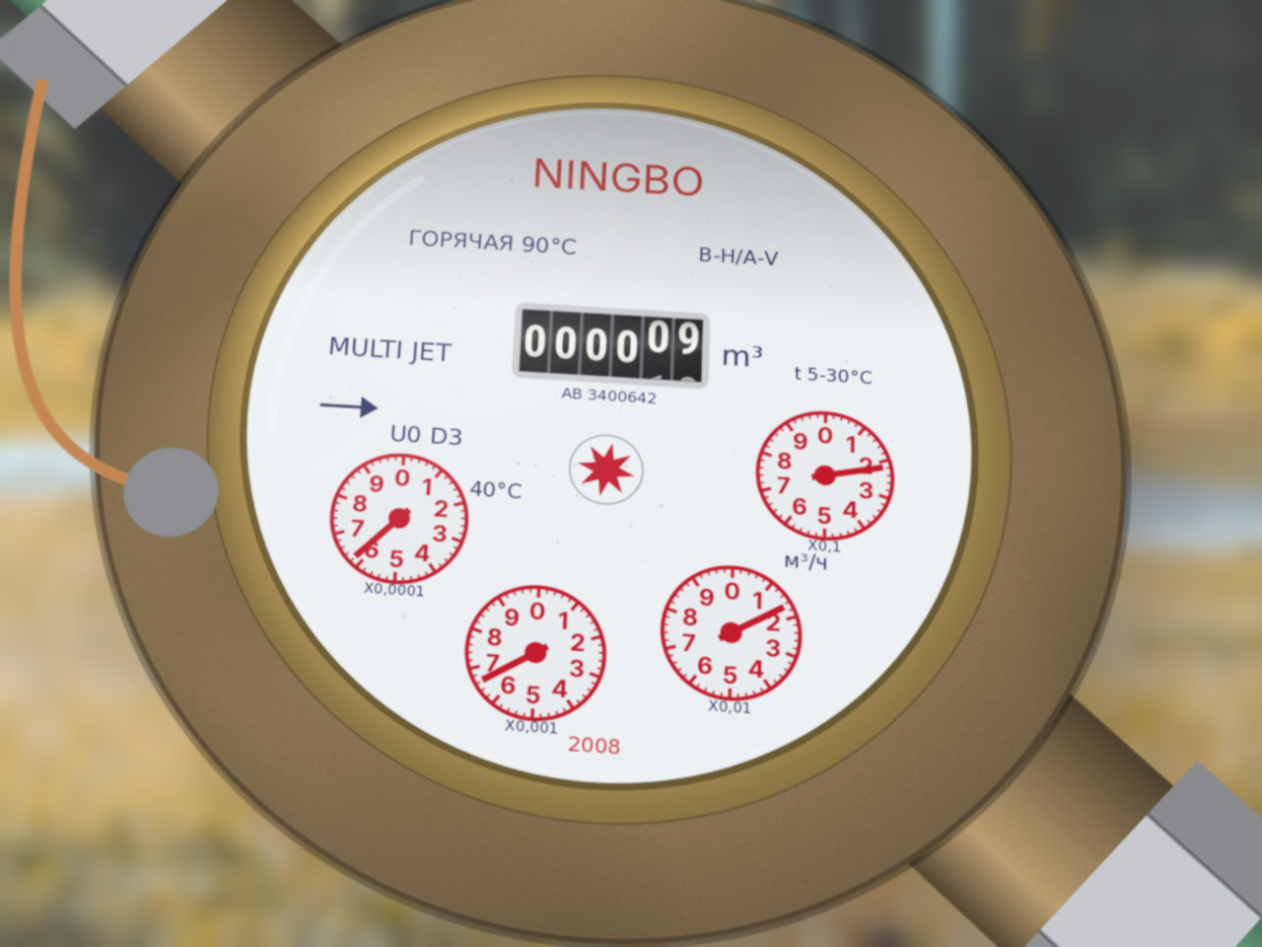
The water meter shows 9.2166; m³
